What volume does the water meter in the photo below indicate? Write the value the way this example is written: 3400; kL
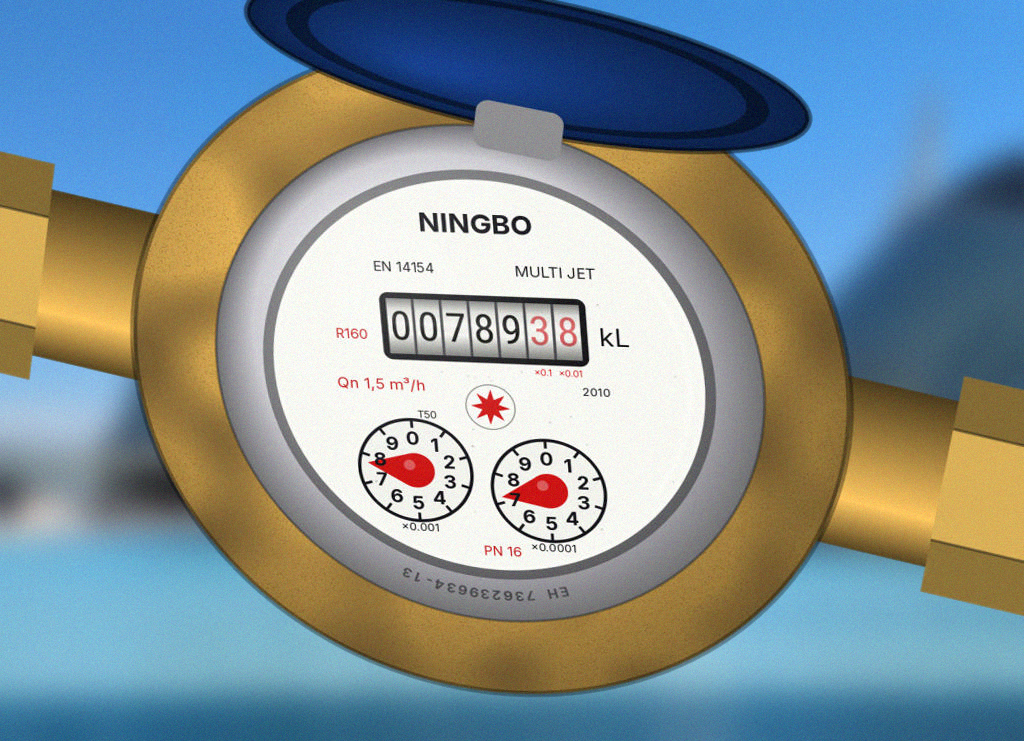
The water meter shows 789.3877; kL
